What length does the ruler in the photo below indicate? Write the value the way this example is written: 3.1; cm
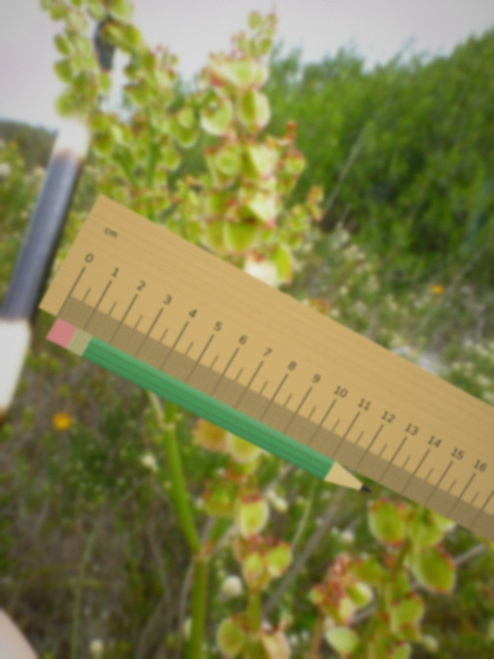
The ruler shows 13; cm
